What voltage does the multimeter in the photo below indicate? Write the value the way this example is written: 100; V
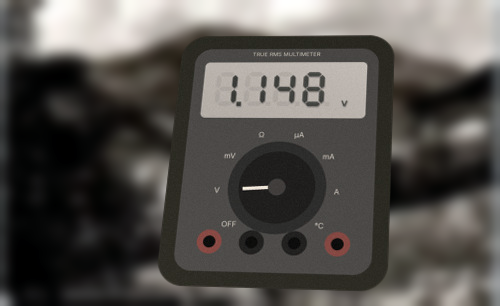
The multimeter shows 1.148; V
